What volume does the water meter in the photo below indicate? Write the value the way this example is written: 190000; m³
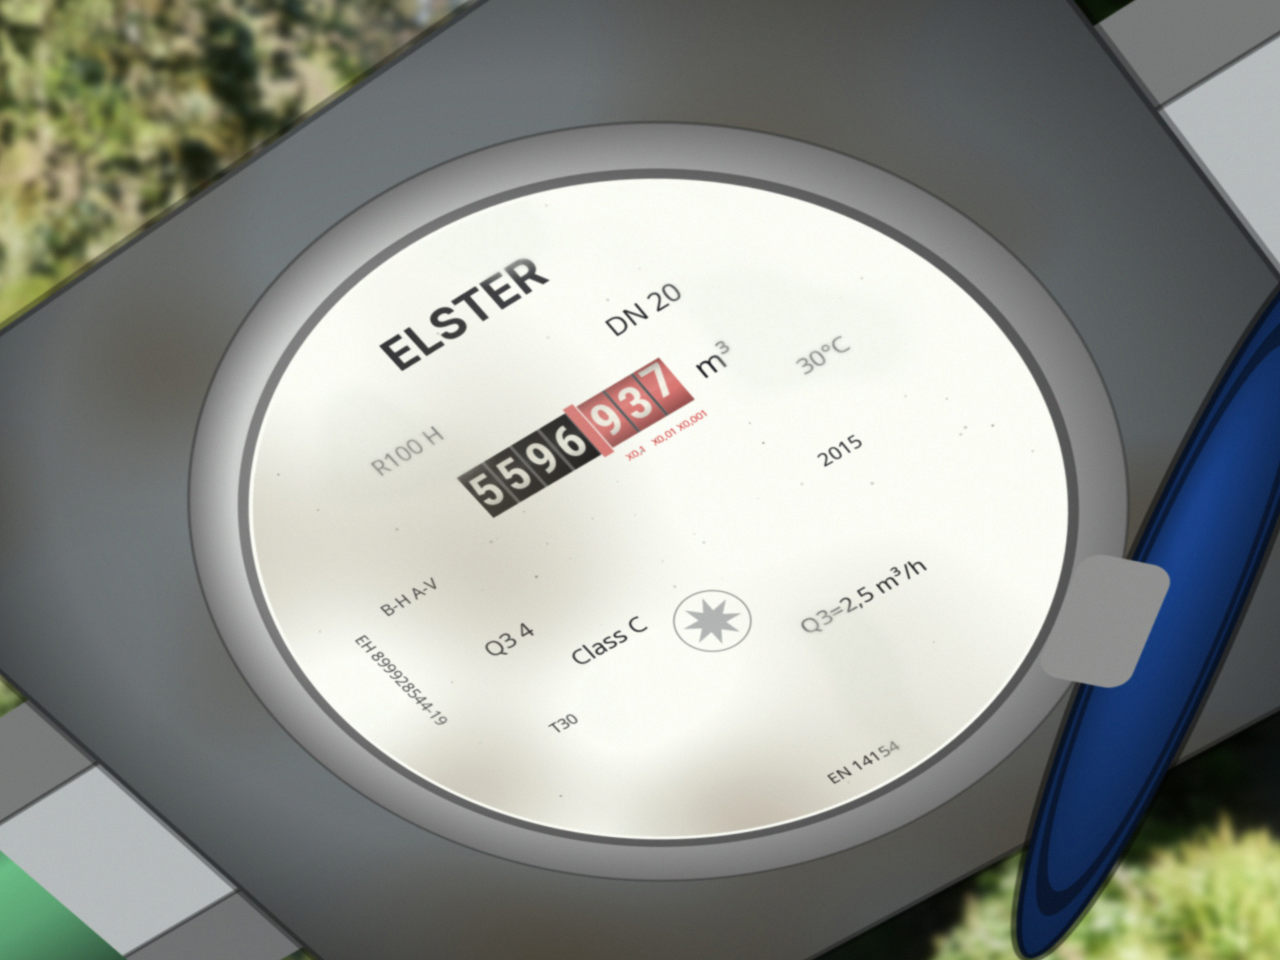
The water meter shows 5596.937; m³
